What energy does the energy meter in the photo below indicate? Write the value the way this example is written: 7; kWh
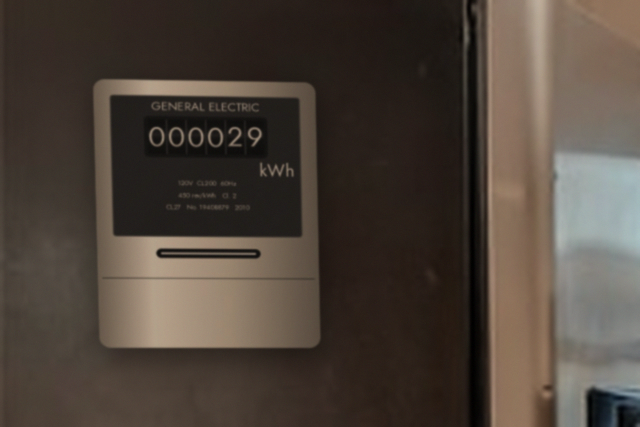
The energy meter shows 29; kWh
